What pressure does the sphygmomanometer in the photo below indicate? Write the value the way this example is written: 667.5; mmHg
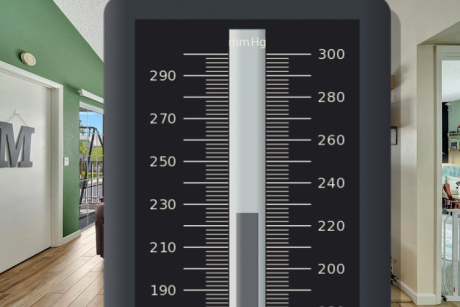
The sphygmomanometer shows 226; mmHg
